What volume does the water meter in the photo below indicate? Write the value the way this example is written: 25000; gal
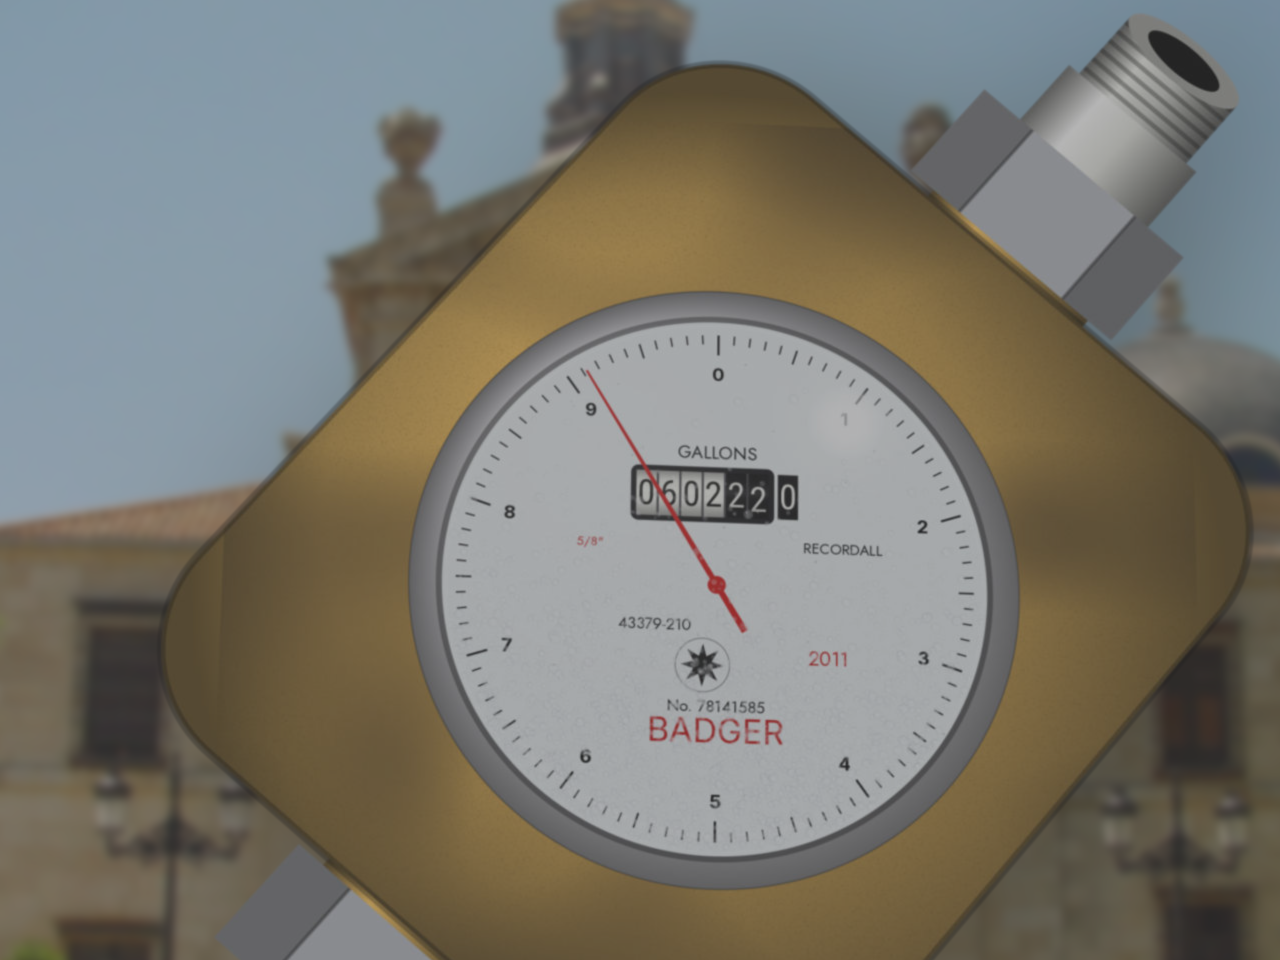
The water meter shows 602219.1; gal
